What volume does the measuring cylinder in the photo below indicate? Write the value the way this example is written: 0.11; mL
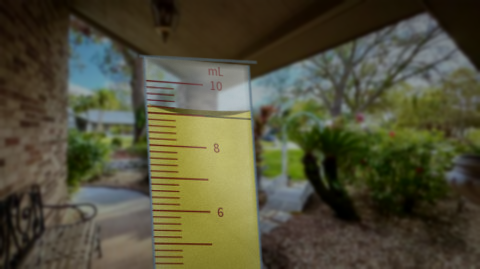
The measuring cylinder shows 9; mL
